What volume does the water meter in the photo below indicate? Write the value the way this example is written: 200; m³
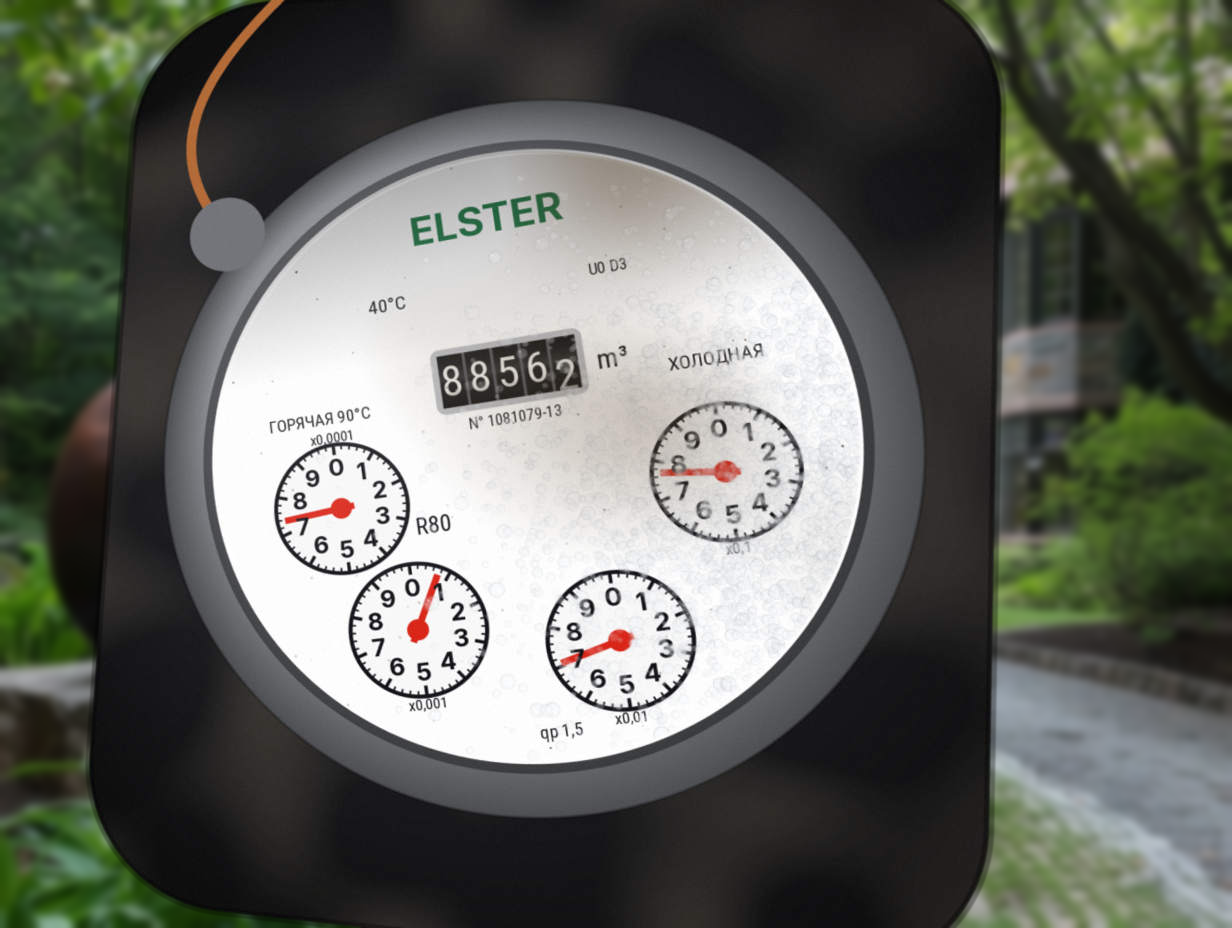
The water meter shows 88561.7707; m³
